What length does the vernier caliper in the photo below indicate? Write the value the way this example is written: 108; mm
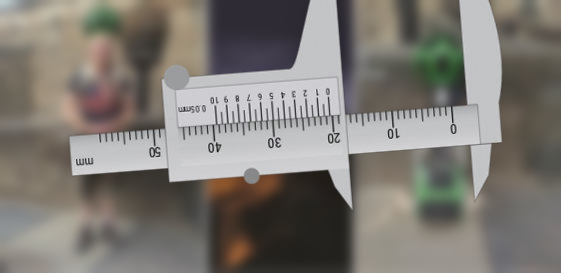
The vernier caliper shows 20.4; mm
